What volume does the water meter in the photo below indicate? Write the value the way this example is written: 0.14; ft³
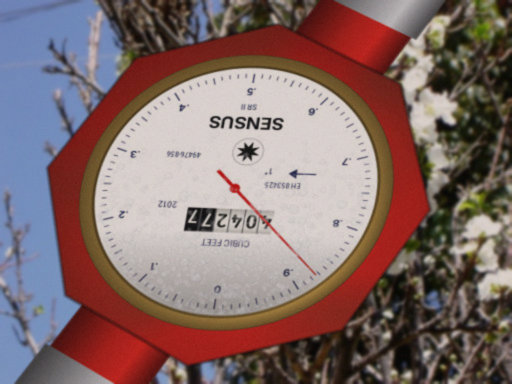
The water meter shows 404276.87; ft³
